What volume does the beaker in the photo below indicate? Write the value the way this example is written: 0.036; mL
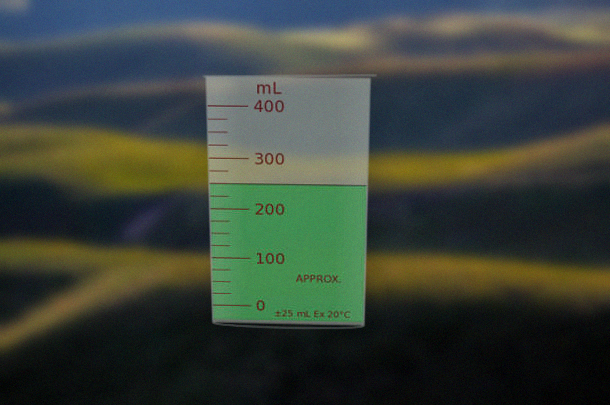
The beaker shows 250; mL
